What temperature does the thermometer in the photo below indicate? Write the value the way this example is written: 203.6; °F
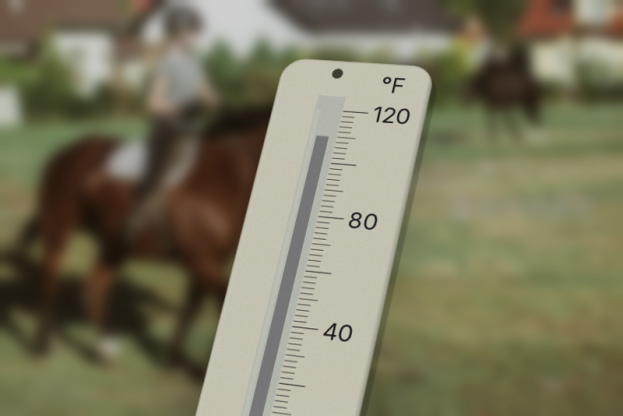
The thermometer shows 110; °F
